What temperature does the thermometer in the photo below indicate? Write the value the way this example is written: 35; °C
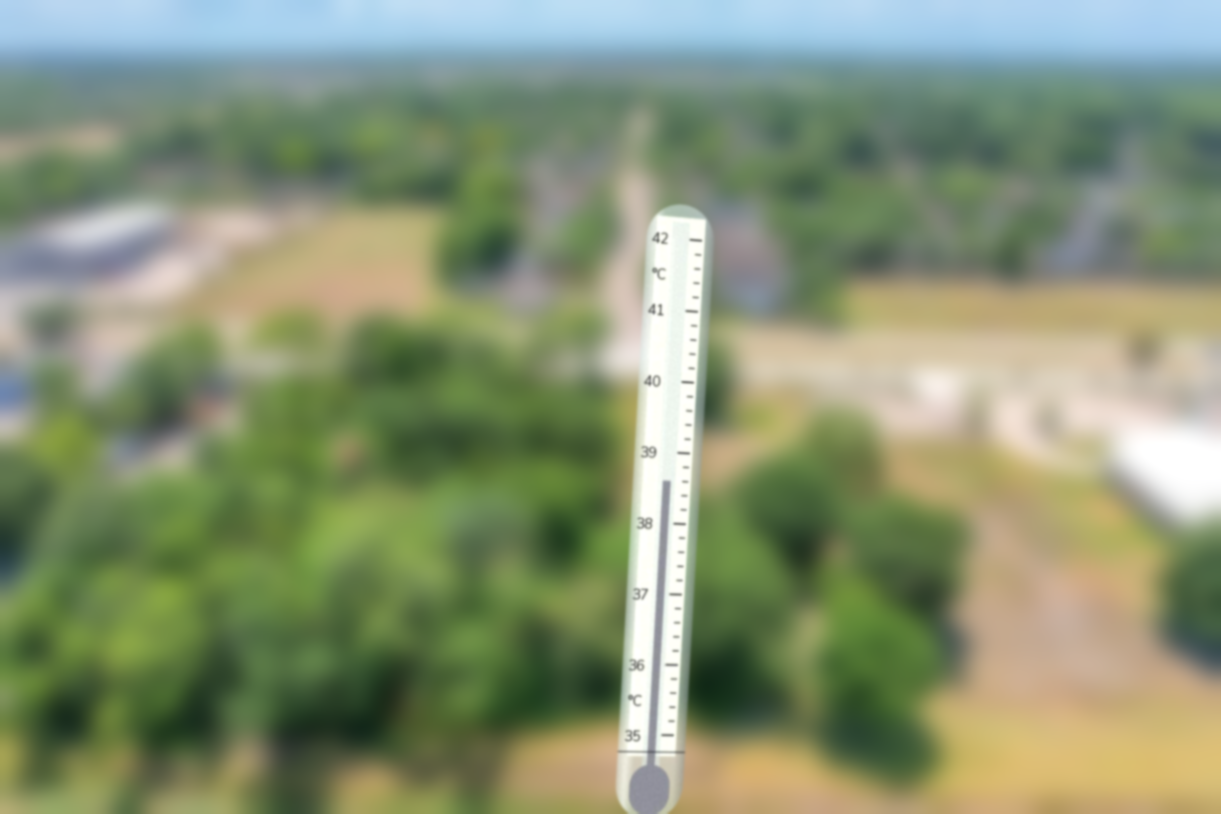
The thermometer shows 38.6; °C
